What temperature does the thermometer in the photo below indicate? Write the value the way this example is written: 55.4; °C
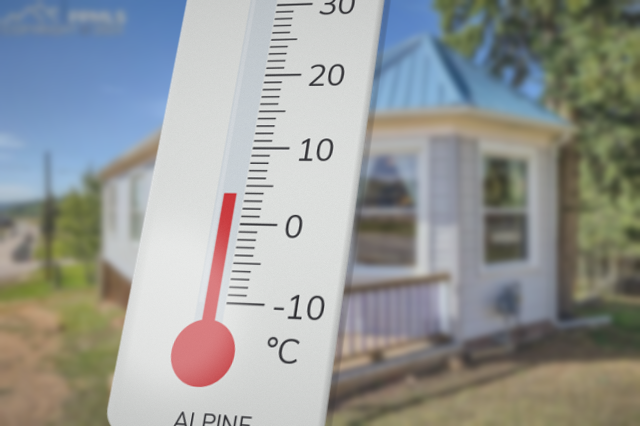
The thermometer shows 4; °C
